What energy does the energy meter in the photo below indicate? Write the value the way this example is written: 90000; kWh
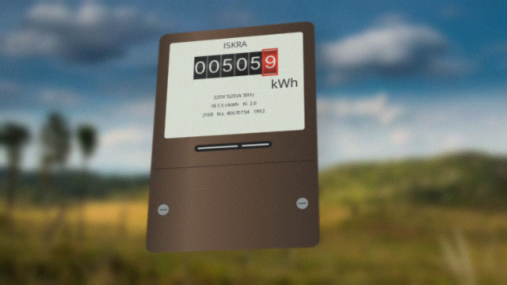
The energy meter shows 505.9; kWh
